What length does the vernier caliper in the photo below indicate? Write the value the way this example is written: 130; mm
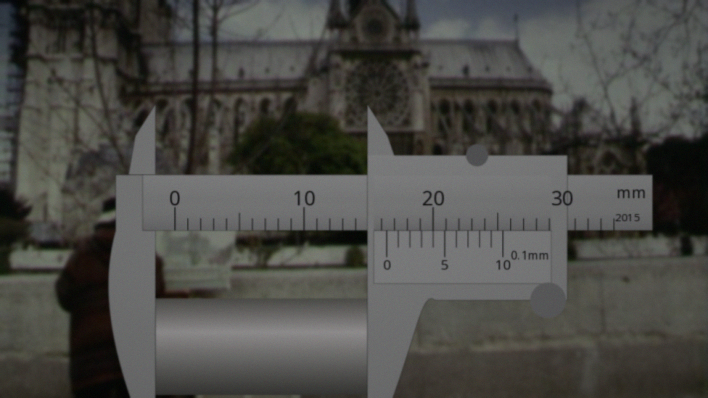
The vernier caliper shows 16.4; mm
